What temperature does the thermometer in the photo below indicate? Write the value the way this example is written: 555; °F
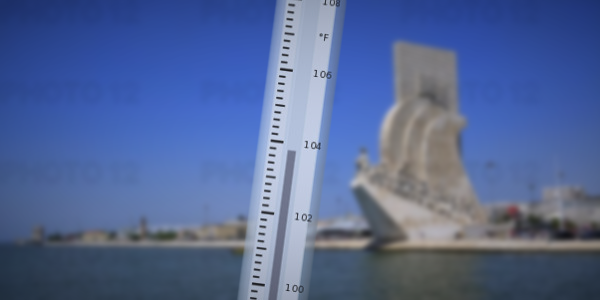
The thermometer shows 103.8; °F
